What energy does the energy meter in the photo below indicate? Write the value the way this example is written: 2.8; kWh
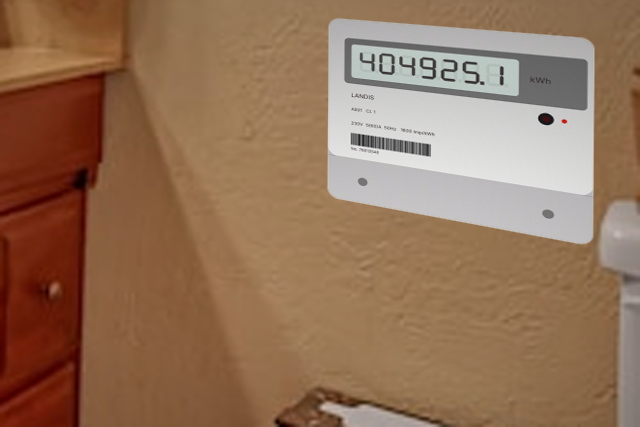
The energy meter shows 404925.1; kWh
